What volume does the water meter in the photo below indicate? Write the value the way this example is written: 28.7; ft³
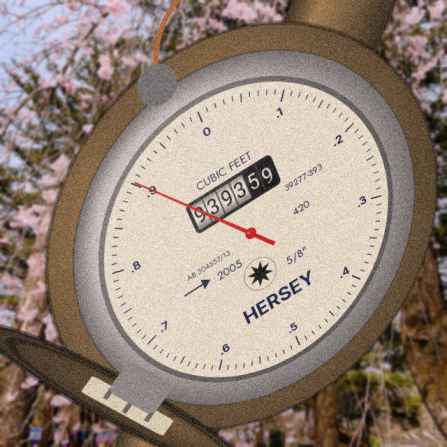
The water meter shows 939358.90; ft³
